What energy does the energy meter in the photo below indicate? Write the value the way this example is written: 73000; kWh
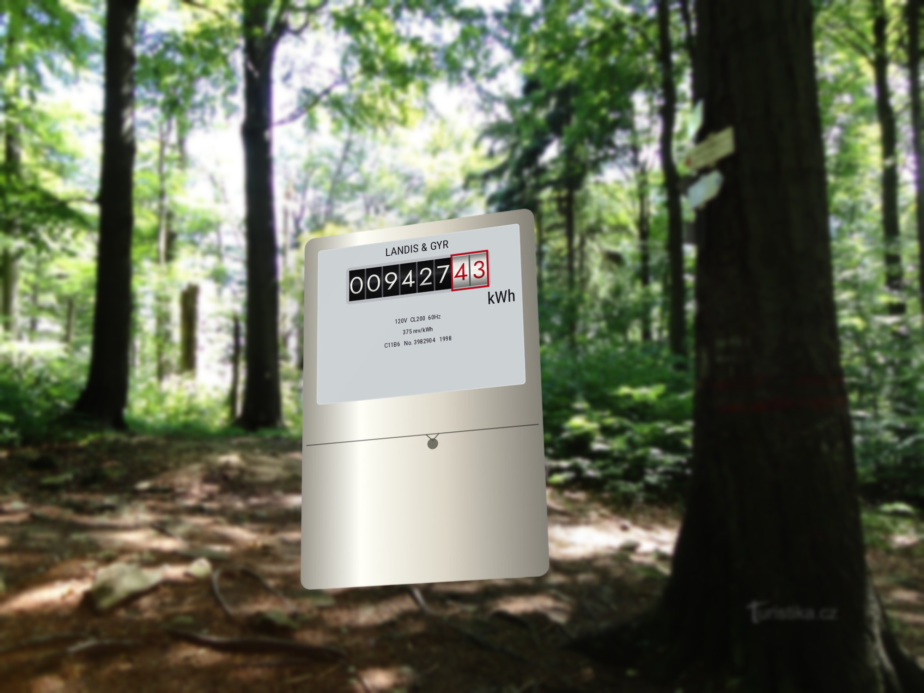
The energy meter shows 9427.43; kWh
